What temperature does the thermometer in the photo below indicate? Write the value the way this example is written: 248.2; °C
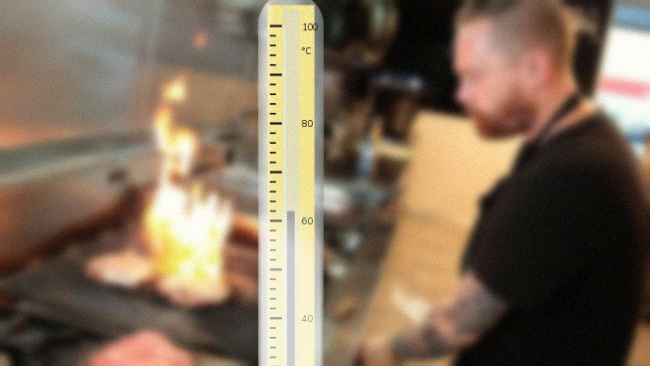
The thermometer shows 62; °C
